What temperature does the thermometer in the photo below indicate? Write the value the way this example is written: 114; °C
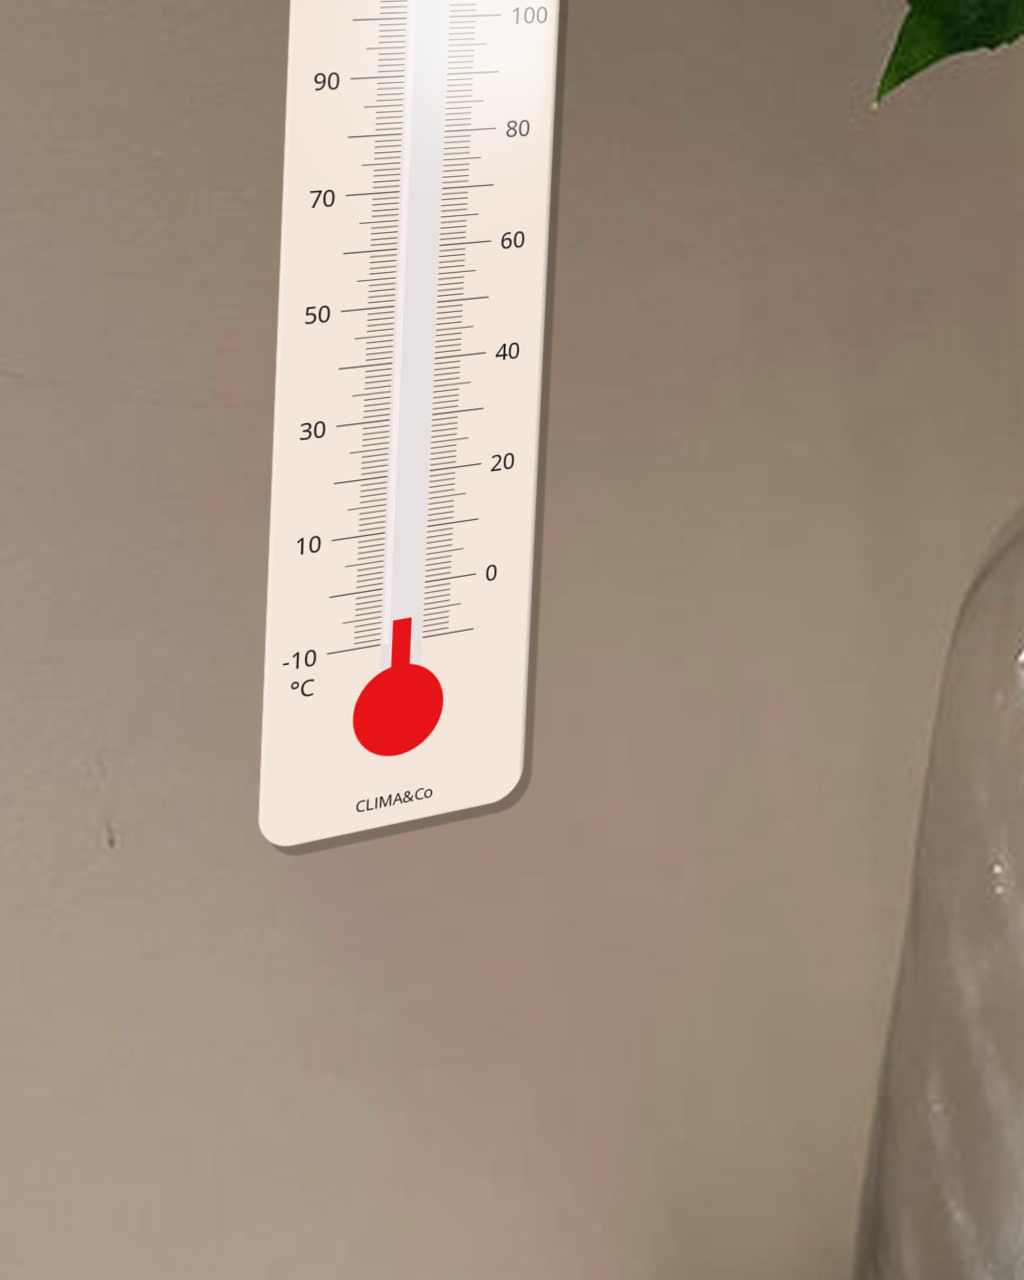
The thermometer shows -6; °C
